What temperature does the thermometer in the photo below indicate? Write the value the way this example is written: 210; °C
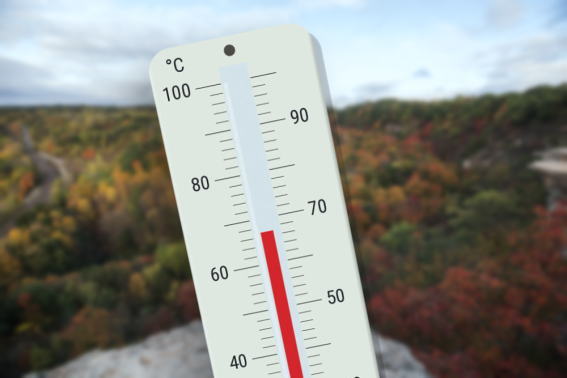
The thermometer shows 67; °C
